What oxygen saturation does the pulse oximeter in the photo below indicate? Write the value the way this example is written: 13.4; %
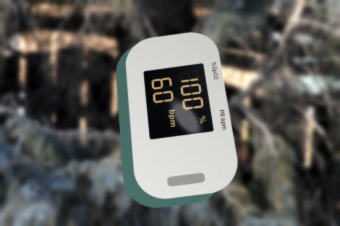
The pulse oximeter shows 100; %
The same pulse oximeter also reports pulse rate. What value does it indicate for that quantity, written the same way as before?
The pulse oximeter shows 60; bpm
